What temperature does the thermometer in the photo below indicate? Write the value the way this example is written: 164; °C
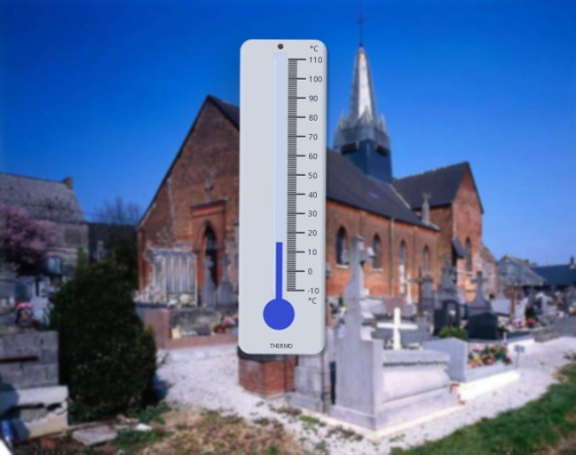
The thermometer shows 15; °C
